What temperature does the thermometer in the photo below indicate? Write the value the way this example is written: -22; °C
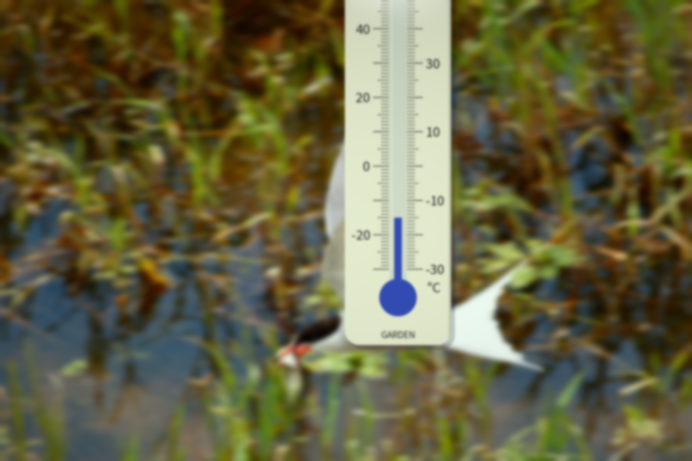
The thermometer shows -15; °C
